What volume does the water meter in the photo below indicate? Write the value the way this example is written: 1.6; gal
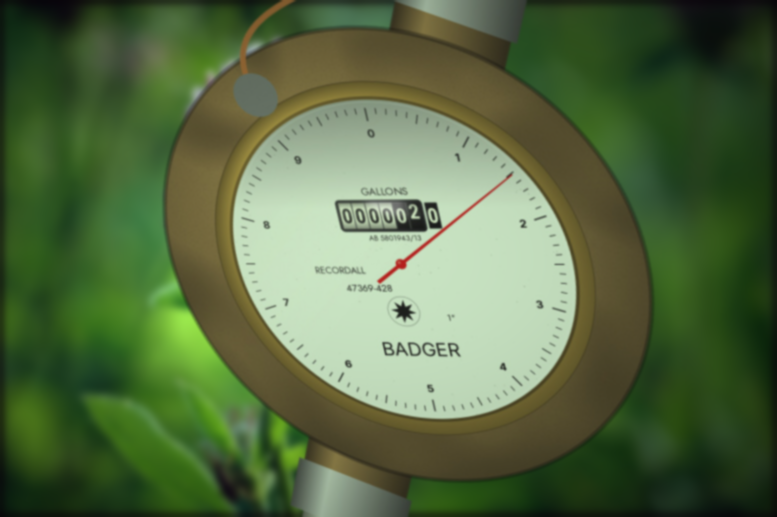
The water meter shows 21.5; gal
